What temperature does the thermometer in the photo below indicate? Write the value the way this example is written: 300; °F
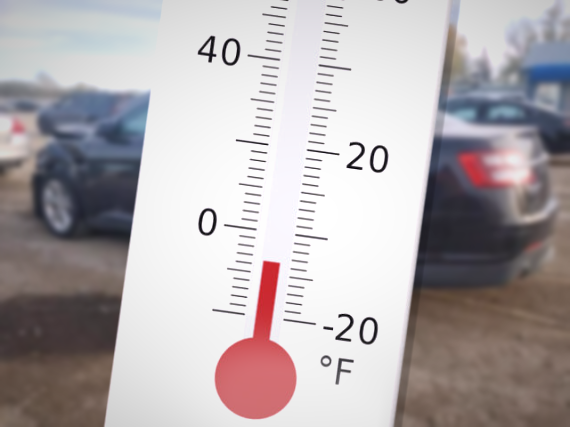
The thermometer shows -7; °F
